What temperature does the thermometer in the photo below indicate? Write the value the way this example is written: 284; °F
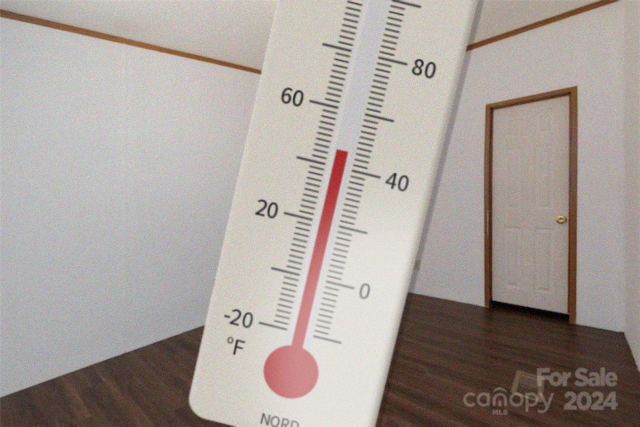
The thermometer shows 46; °F
